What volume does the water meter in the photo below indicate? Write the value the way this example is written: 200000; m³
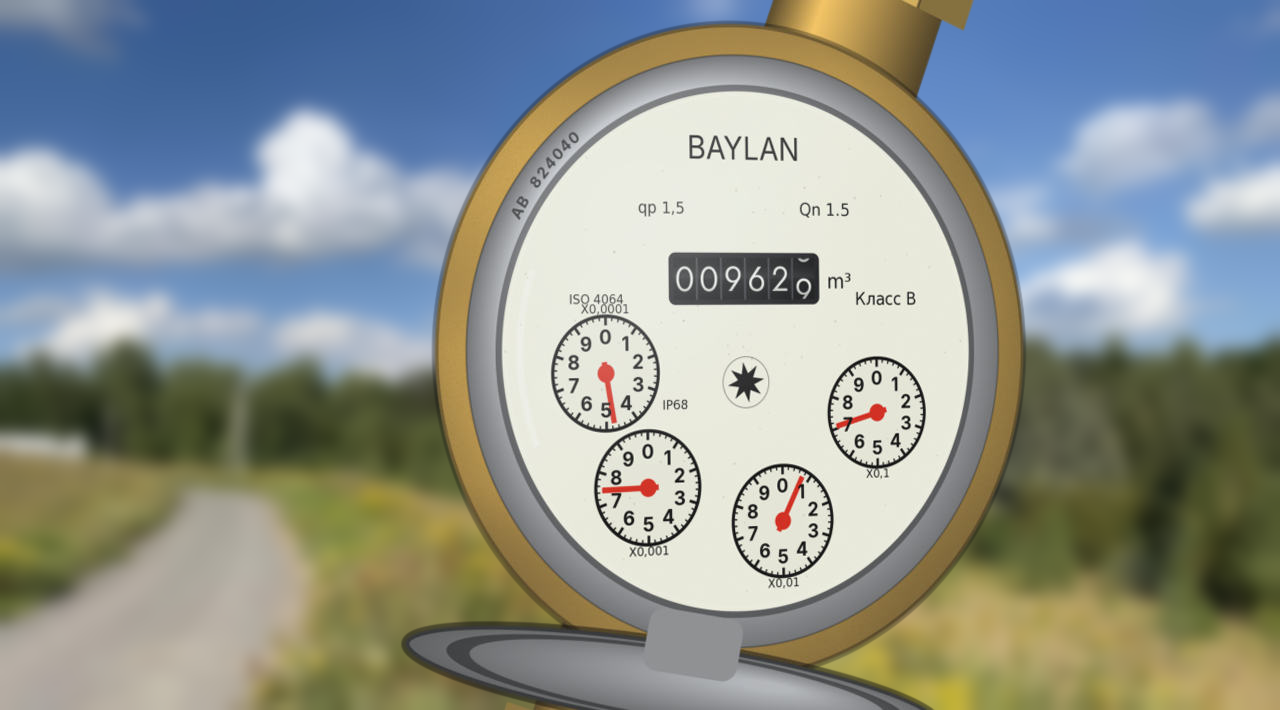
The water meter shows 9628.7074; m³
